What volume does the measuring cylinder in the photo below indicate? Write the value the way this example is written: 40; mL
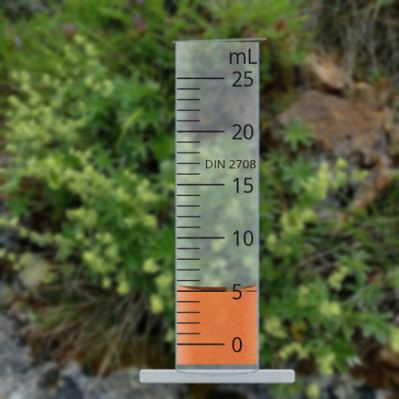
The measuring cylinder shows 5; mL
